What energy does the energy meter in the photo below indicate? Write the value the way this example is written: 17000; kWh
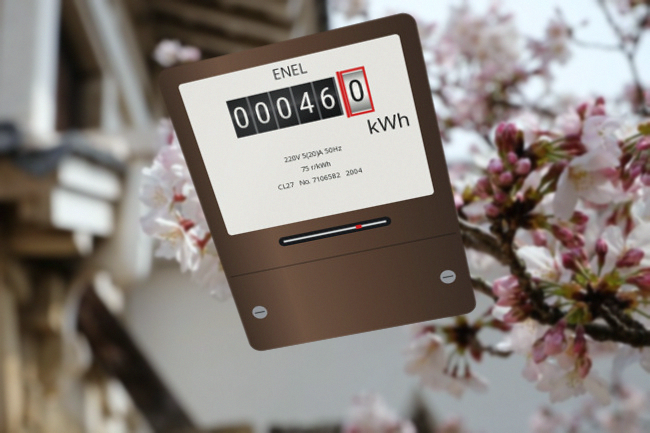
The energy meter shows 46.0; kWh
